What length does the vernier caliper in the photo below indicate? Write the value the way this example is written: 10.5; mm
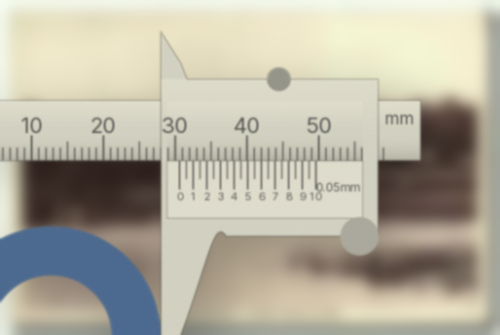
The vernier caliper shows 30.6; mm
